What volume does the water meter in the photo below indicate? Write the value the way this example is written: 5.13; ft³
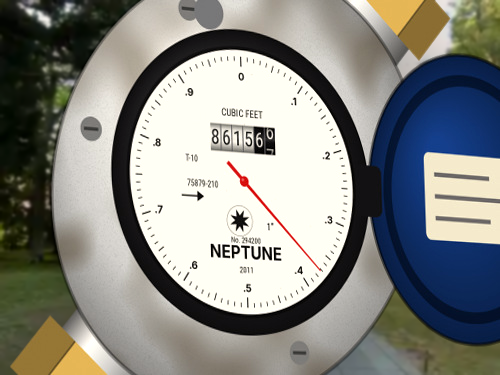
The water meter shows 861566.37; ft³
